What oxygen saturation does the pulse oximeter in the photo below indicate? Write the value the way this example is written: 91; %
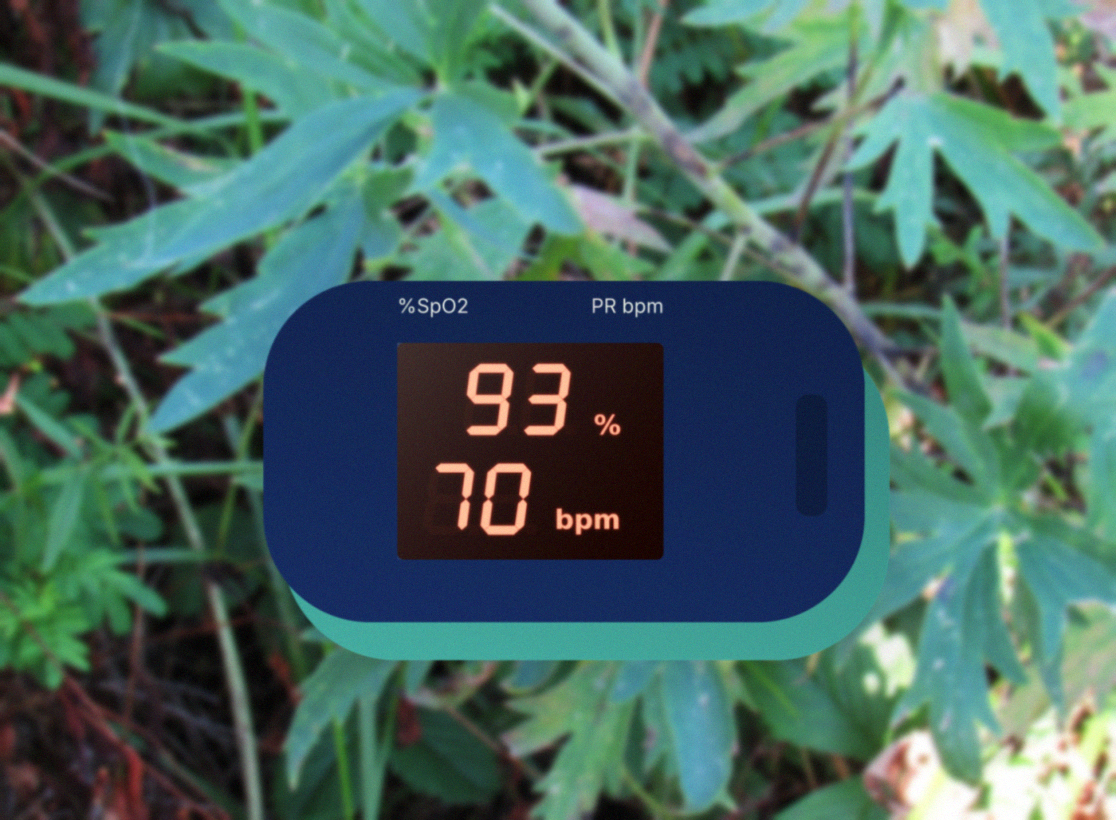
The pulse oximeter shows 93; %
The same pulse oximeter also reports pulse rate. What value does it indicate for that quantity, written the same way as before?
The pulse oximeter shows 70; bpm
